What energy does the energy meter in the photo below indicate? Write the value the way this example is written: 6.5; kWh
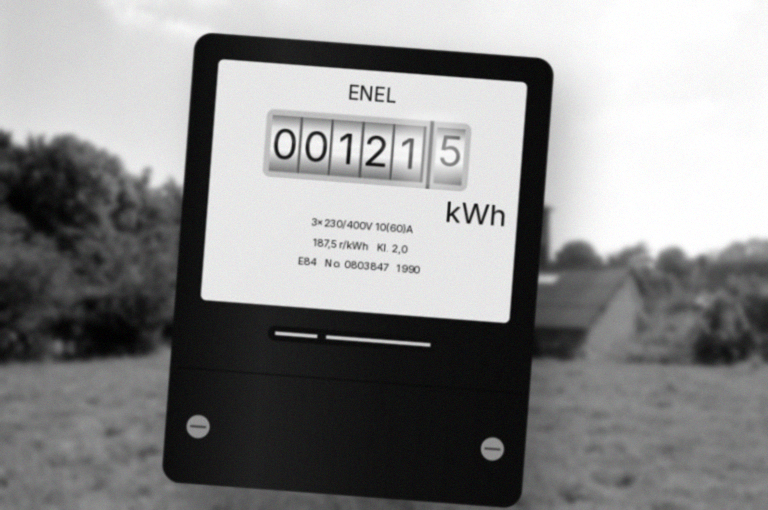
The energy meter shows 121.5; kWh
